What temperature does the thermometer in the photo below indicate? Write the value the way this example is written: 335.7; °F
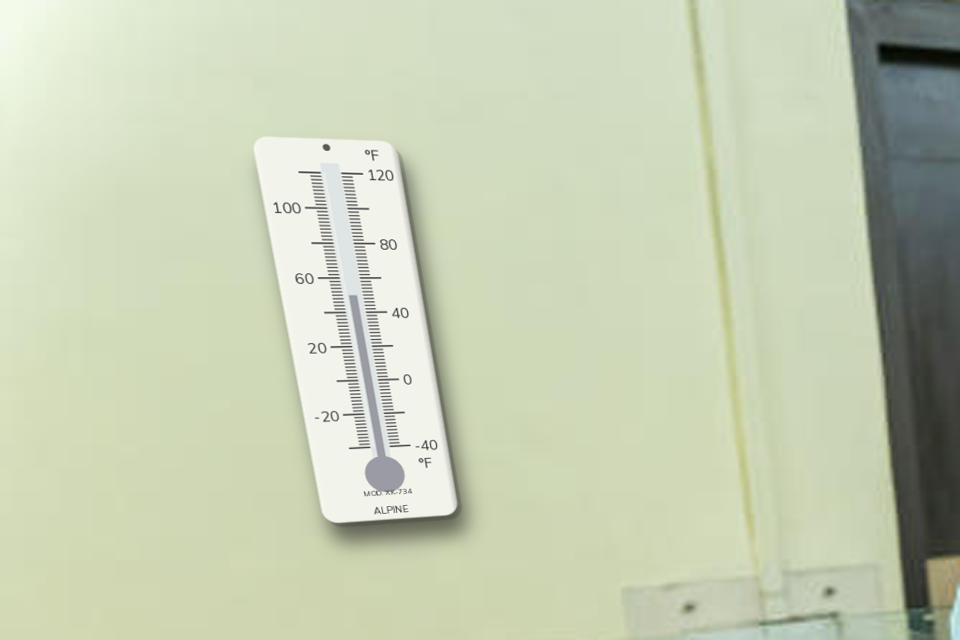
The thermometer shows 50; °F
